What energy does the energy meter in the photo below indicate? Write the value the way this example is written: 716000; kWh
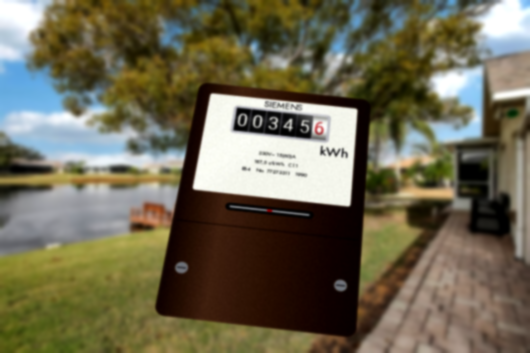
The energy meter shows 345.6; kWh
